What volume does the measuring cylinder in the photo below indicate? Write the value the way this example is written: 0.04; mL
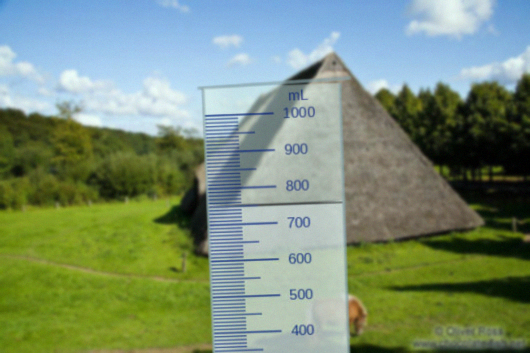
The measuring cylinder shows 750; mL
